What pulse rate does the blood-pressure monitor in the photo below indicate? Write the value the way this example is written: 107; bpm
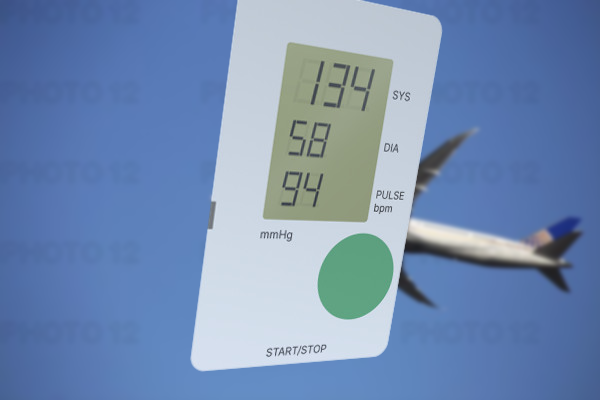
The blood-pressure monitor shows 94; bpm
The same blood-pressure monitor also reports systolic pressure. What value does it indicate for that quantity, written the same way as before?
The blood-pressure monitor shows 134; mmHg
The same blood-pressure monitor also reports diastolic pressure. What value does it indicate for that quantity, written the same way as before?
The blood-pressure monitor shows 58; mmHg
